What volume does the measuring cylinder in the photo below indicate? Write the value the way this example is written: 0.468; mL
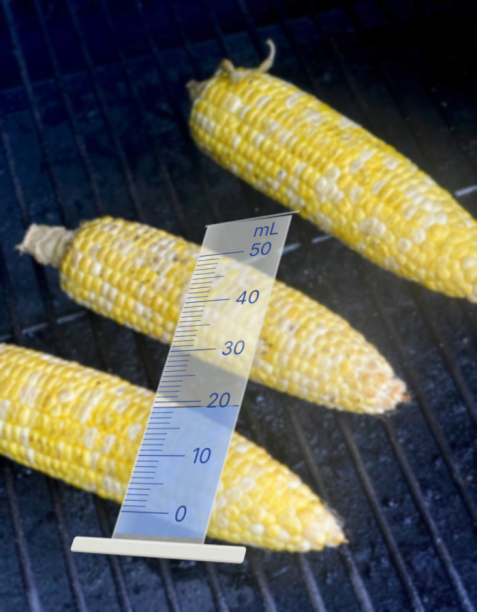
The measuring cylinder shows 19; mL
